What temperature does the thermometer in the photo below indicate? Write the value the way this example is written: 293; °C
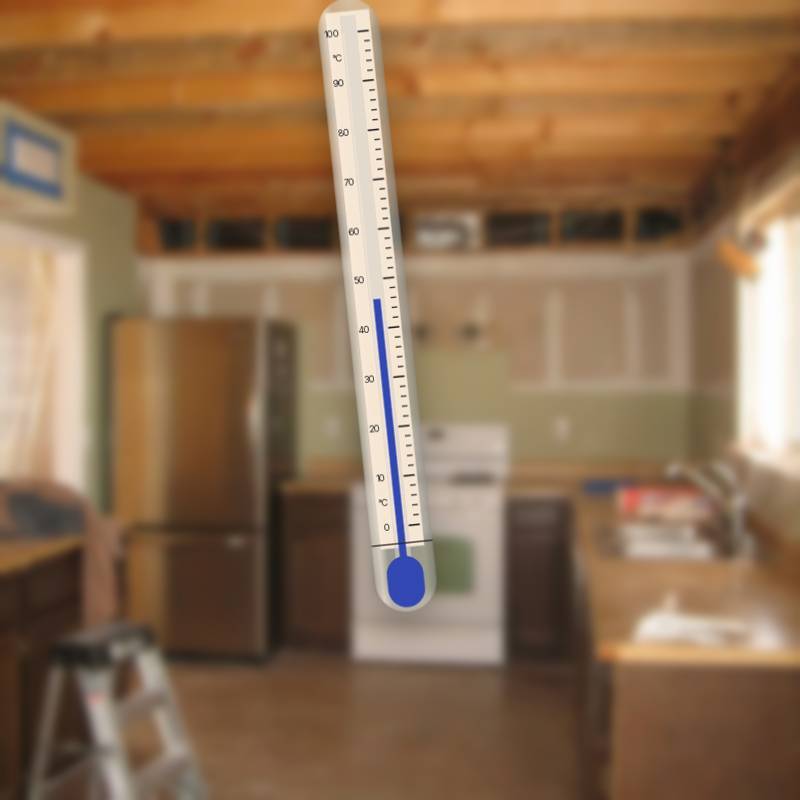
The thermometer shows 46; °C
